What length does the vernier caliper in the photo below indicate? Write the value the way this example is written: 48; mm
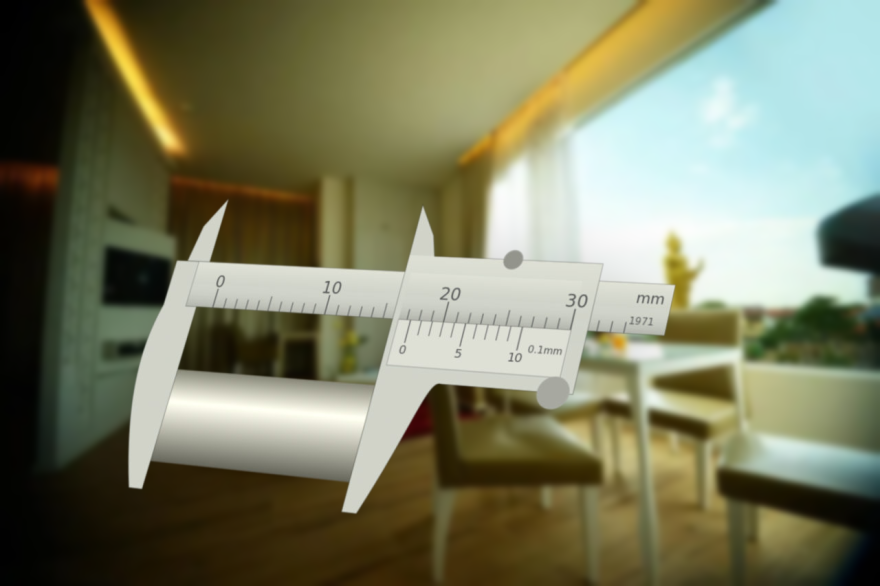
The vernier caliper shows 17.3; mm
